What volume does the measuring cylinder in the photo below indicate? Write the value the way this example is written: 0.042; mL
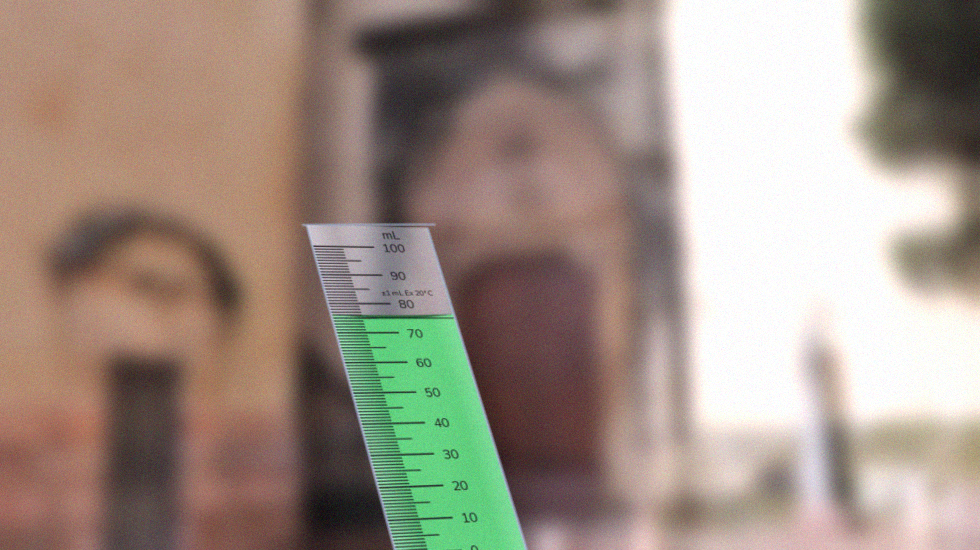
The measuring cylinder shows 75; mL
